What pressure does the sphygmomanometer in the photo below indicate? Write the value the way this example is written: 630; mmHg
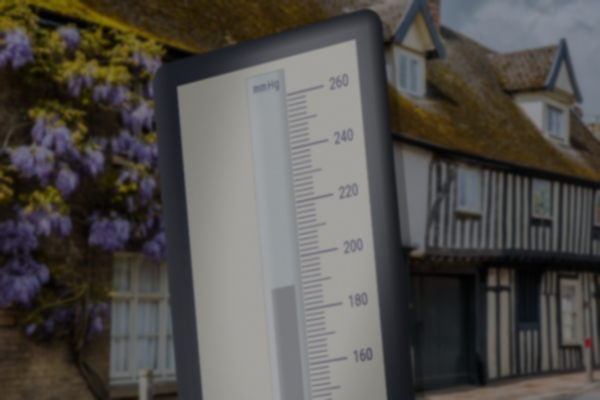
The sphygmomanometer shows 190; mmHg
